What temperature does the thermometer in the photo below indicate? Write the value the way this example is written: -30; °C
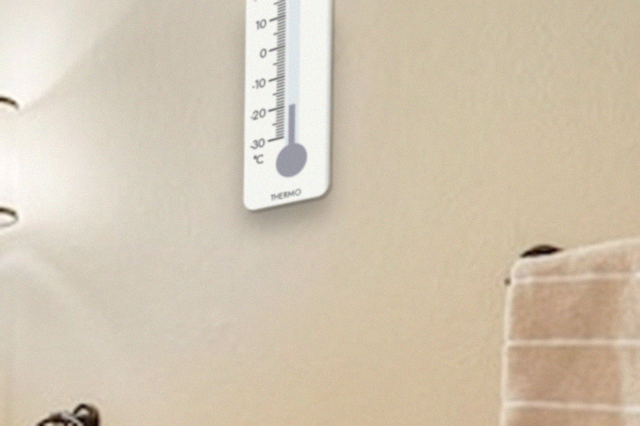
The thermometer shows -20; °C
